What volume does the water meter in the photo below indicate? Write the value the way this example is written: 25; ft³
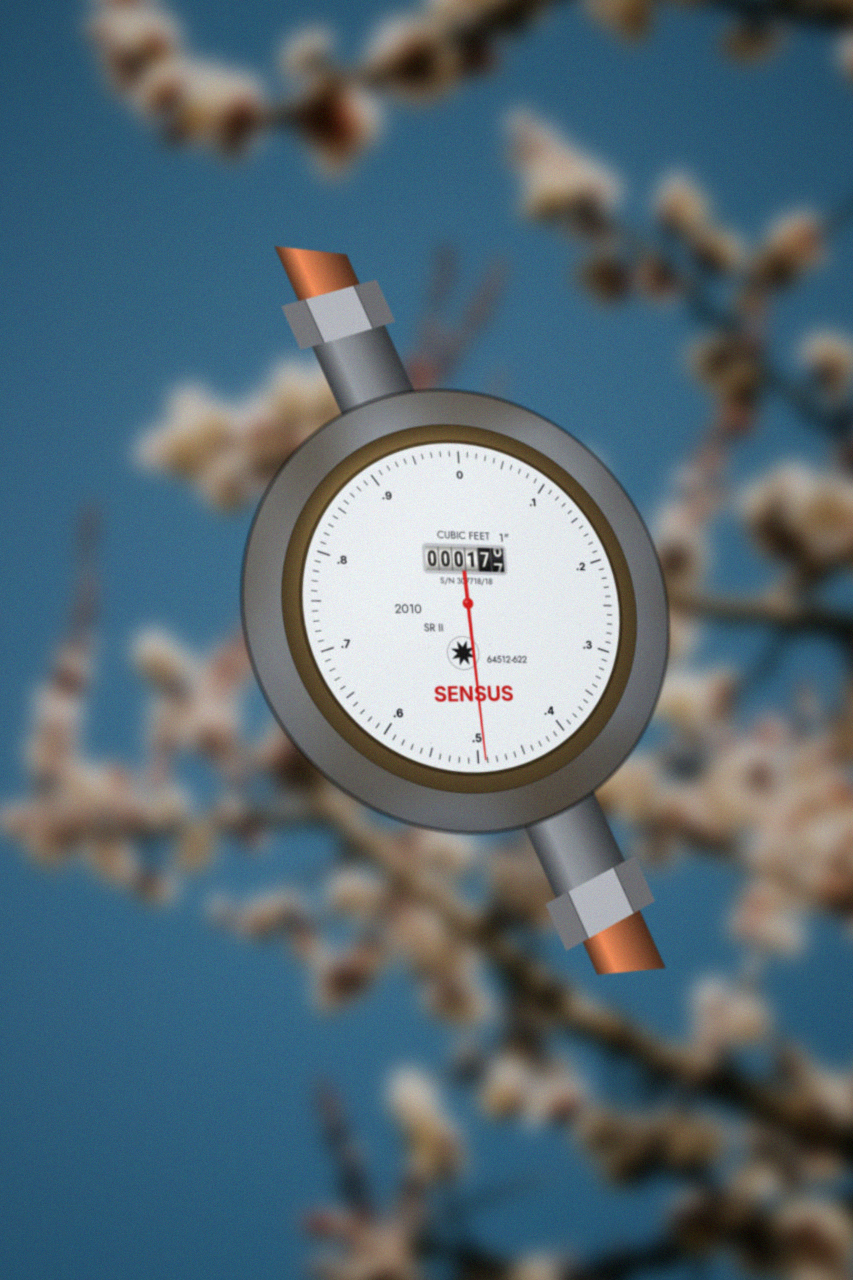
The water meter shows 176.49; ft³
